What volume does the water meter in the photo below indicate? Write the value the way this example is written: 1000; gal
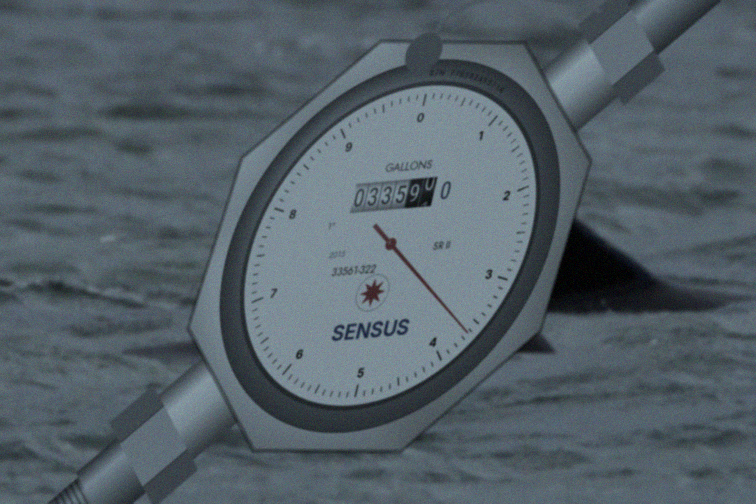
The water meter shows 335903.6; gal
